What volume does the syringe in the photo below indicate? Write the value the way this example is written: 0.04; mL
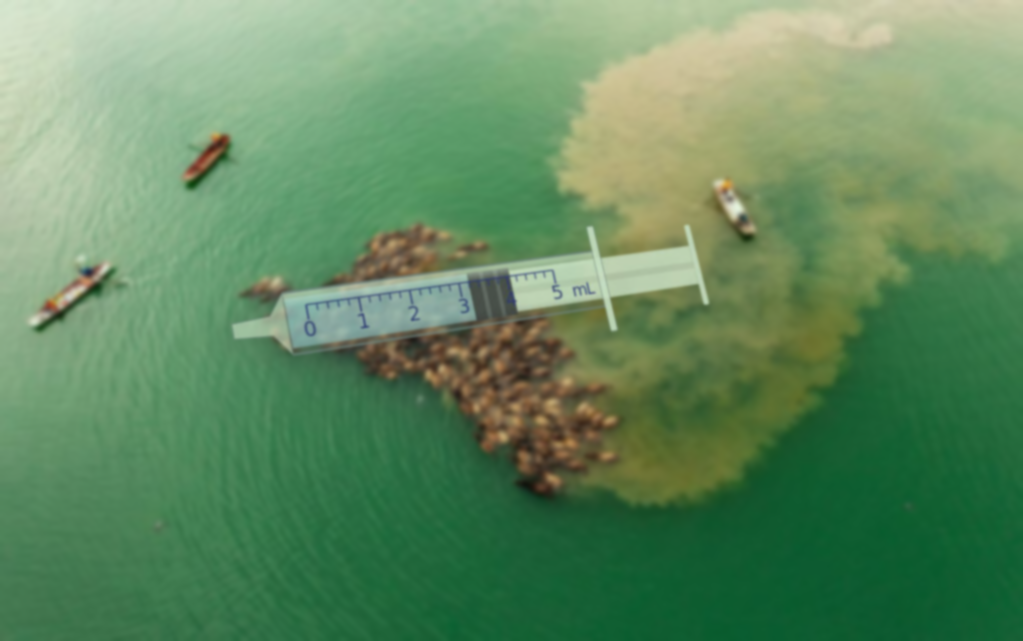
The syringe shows 3.2; mL
